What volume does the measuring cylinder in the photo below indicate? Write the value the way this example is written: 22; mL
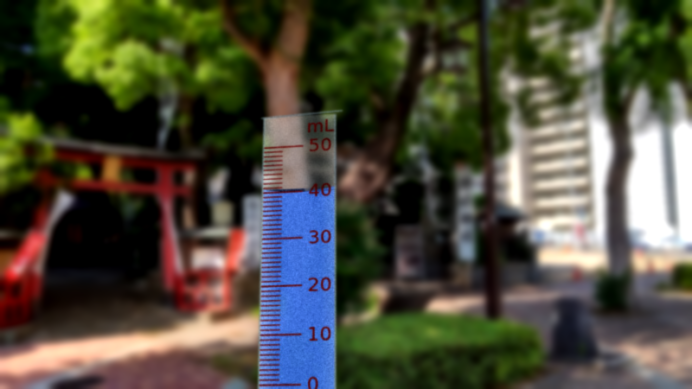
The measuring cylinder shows 40; mL
